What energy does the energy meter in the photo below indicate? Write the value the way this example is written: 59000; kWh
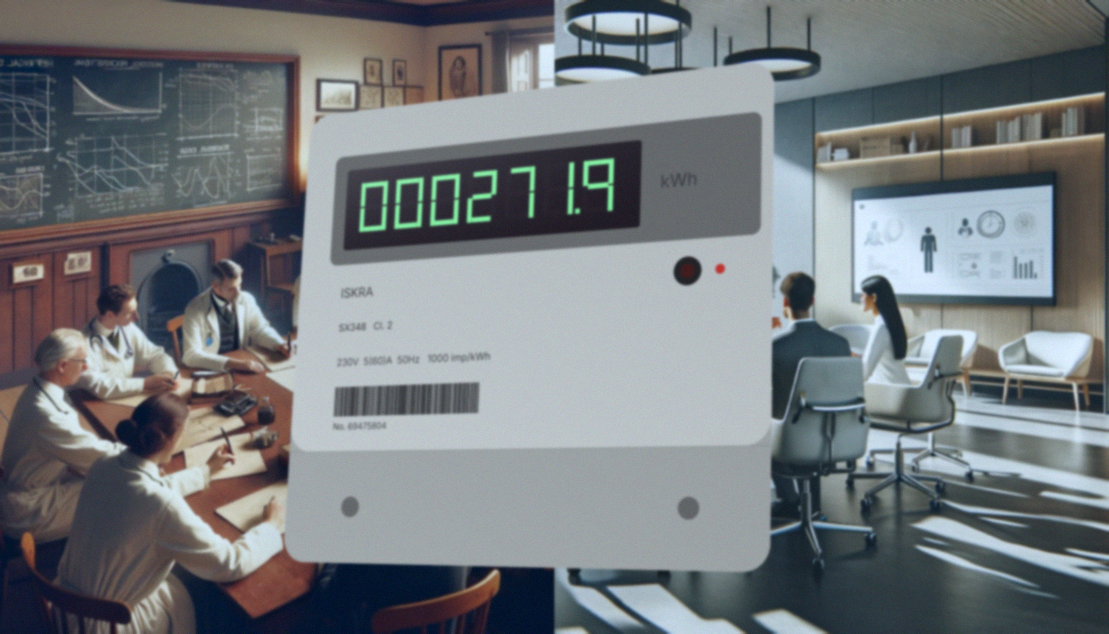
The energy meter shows 271.9; kWh
